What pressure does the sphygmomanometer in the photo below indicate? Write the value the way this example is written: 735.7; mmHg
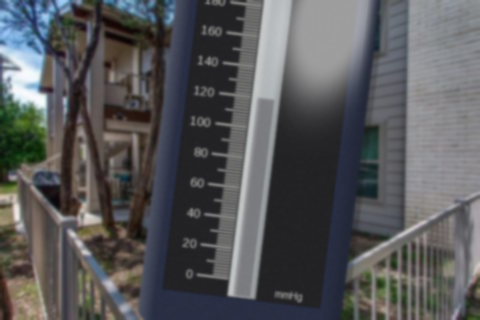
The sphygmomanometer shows 120; mmHg
